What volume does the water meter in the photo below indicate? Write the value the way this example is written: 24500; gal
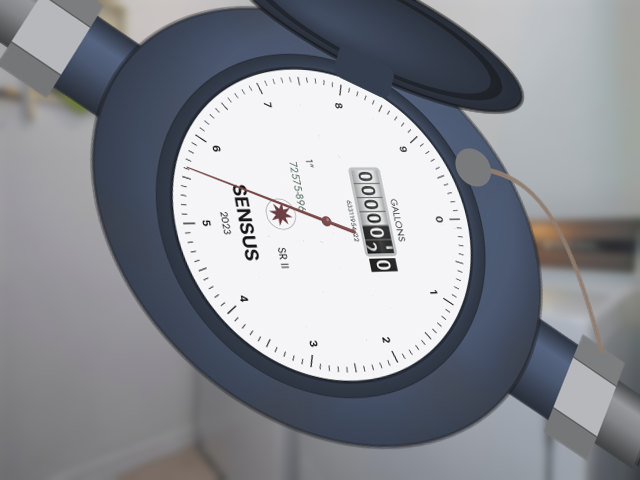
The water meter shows 15.6; gal
